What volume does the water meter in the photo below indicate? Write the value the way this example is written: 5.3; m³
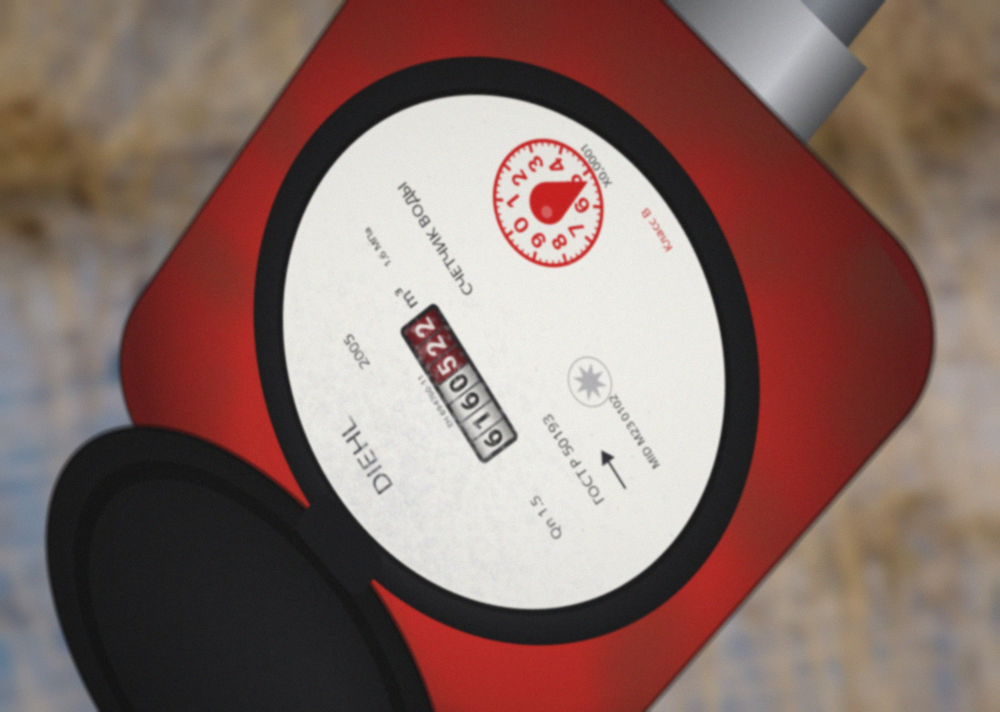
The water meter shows 6160.5225; m³
